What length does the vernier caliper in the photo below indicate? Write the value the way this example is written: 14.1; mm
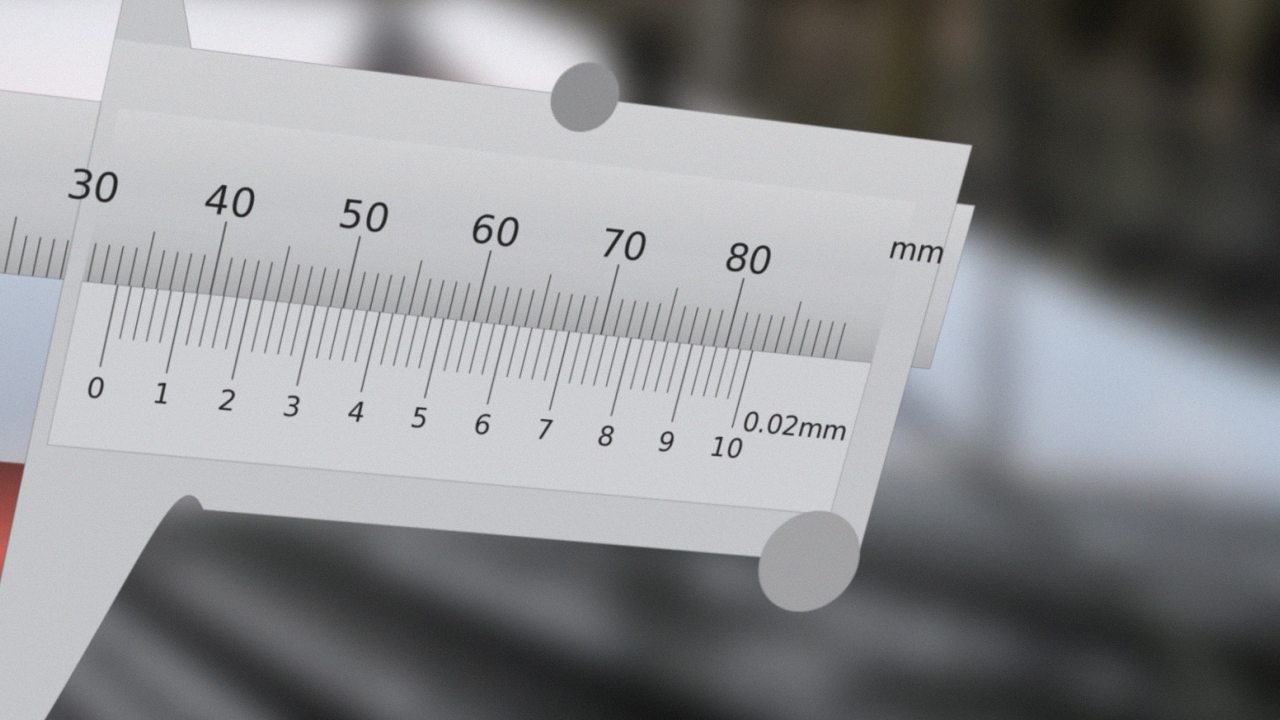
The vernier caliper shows 33.2; mm
